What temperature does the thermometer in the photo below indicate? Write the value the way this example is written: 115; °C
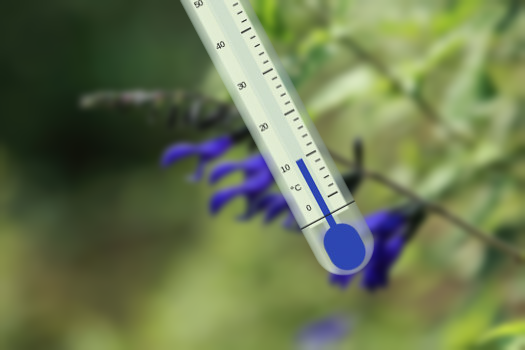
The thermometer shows 10; °C
